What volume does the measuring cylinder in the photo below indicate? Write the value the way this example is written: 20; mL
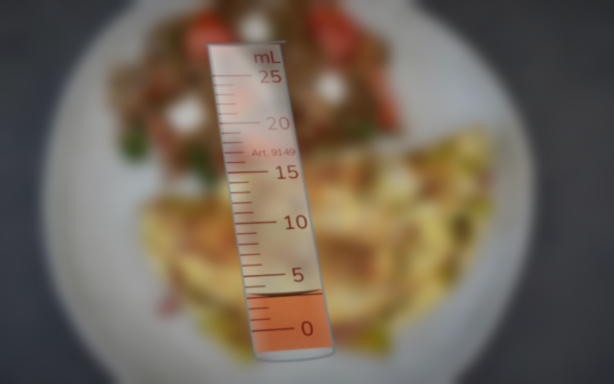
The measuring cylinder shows 3; mL
